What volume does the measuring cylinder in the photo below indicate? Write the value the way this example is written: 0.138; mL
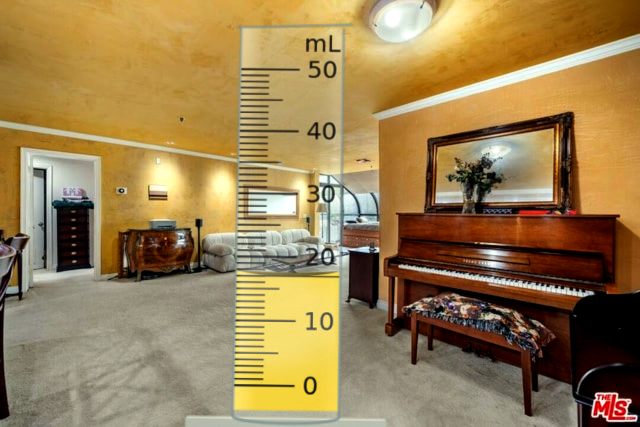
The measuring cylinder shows 17; mL
